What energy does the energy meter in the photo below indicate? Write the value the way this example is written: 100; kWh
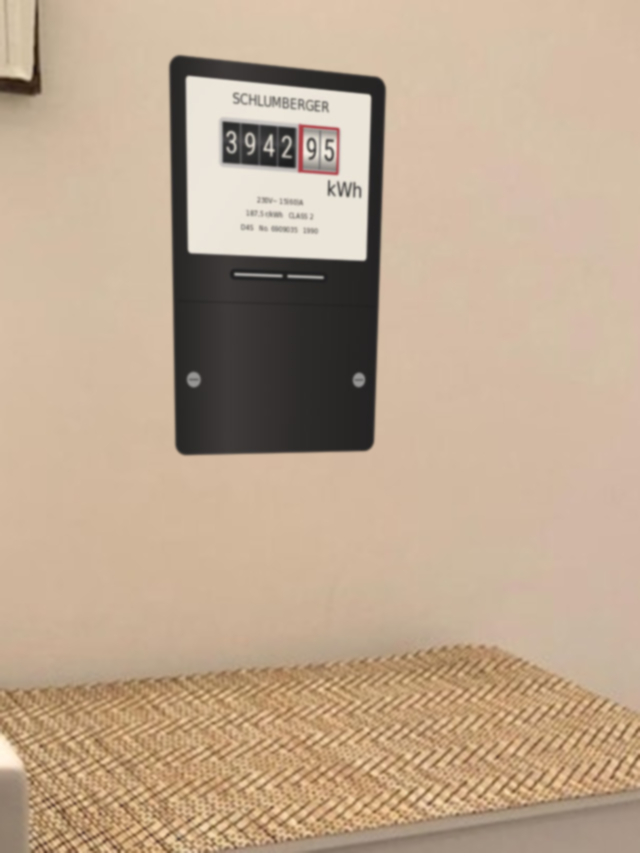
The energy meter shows 3942.95; kWh
